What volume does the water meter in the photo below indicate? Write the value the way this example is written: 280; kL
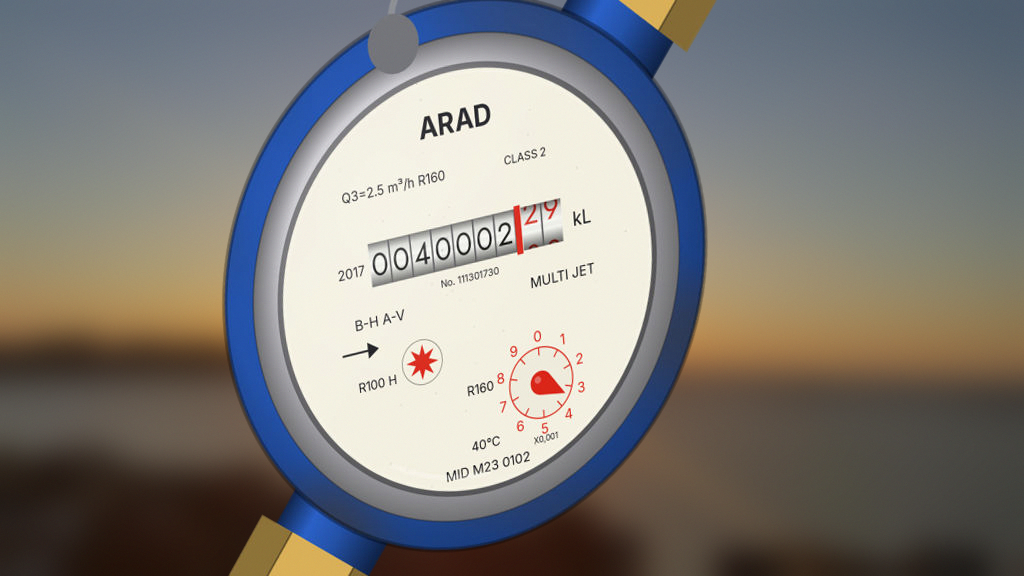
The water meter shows 40002.293; kL
